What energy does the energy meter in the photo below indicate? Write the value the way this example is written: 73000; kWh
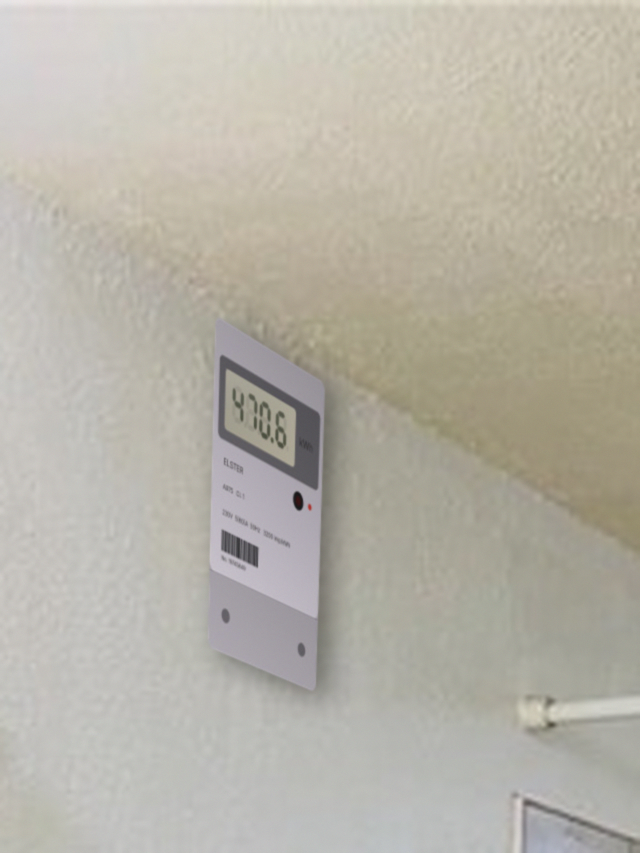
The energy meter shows 470.6; kWh
